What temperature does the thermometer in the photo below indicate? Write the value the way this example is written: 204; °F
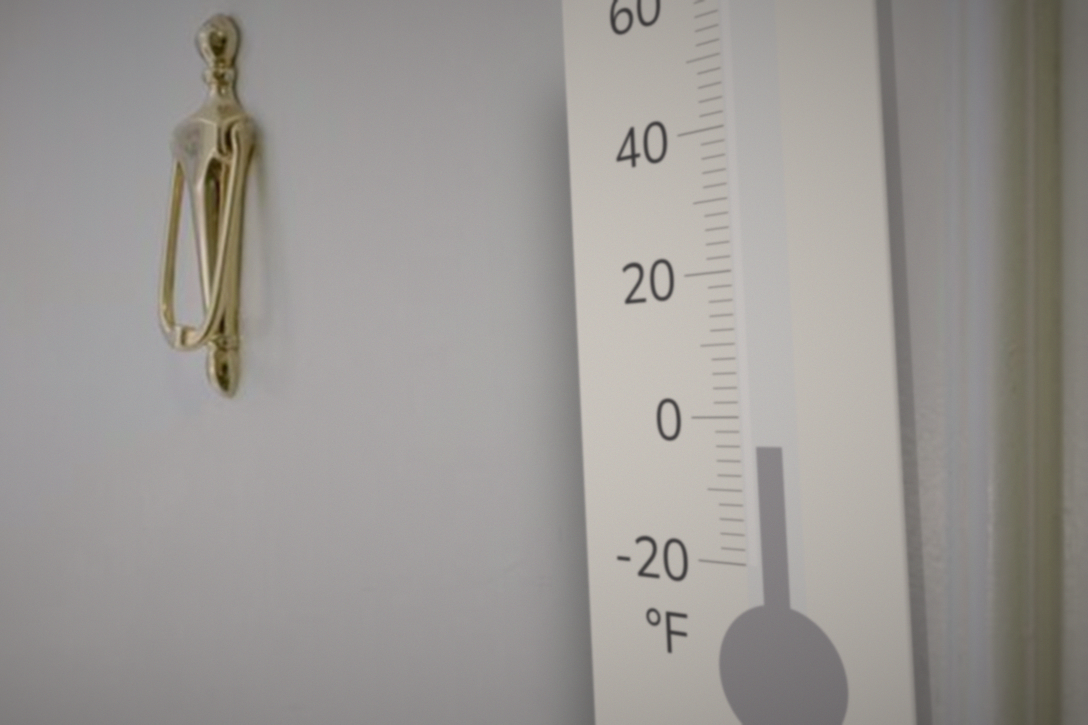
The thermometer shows -4; °F
